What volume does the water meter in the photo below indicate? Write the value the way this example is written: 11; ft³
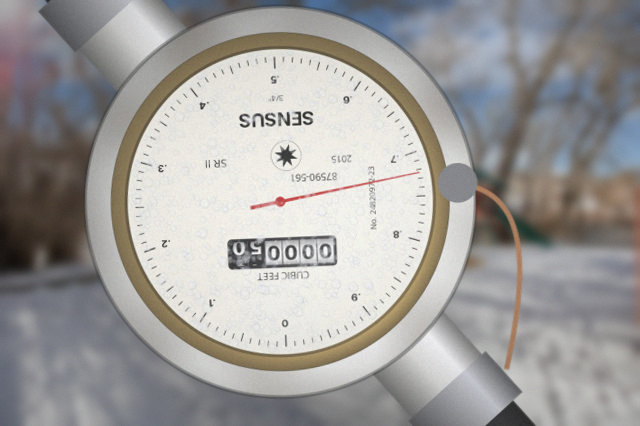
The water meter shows 49.72; ft³
